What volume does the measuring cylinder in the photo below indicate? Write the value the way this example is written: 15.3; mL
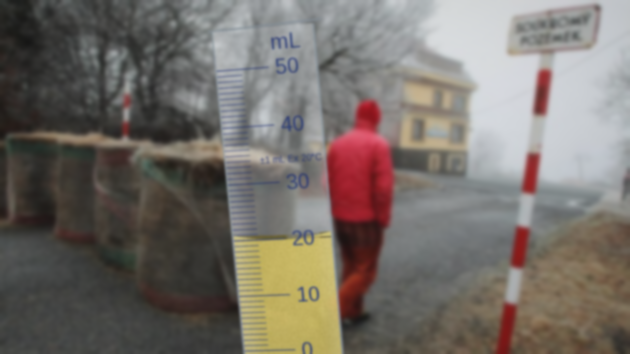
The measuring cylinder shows 20; mL
